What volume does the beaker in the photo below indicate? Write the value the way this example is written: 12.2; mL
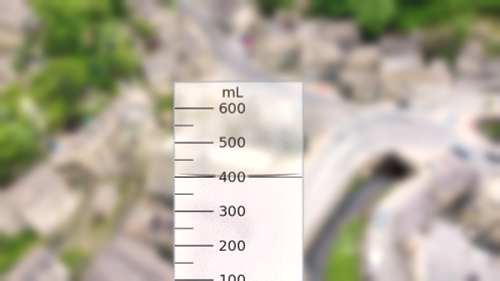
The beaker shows 400; mL
